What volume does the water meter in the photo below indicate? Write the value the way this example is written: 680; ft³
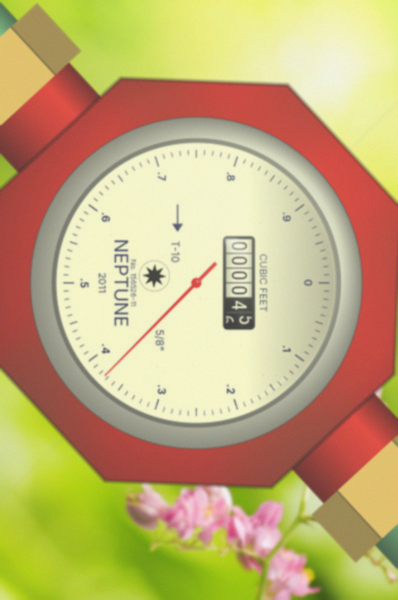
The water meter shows 45.37; ft³
